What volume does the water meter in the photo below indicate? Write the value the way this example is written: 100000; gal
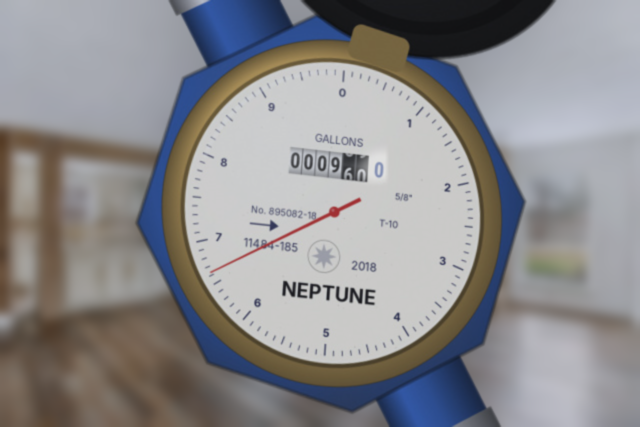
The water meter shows 9596.6; gal
